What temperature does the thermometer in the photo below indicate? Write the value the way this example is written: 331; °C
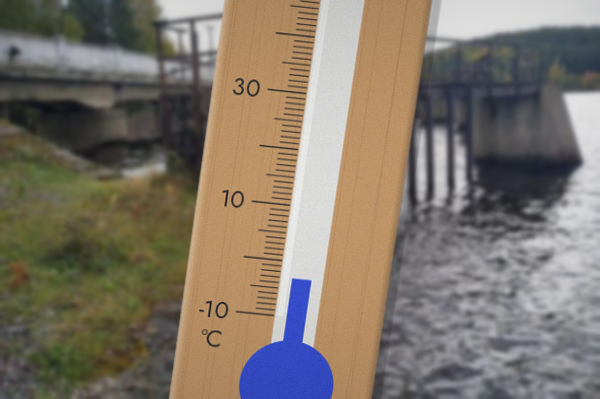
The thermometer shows -3; °C
